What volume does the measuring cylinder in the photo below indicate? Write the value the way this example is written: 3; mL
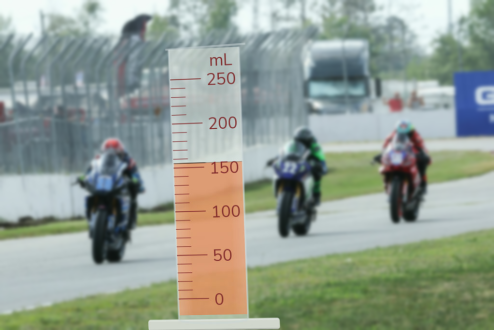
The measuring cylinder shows 155; mL
